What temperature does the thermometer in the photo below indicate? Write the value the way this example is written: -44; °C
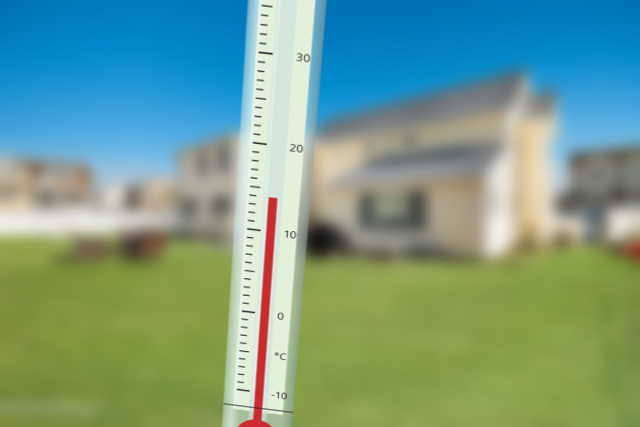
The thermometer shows 14; °C
